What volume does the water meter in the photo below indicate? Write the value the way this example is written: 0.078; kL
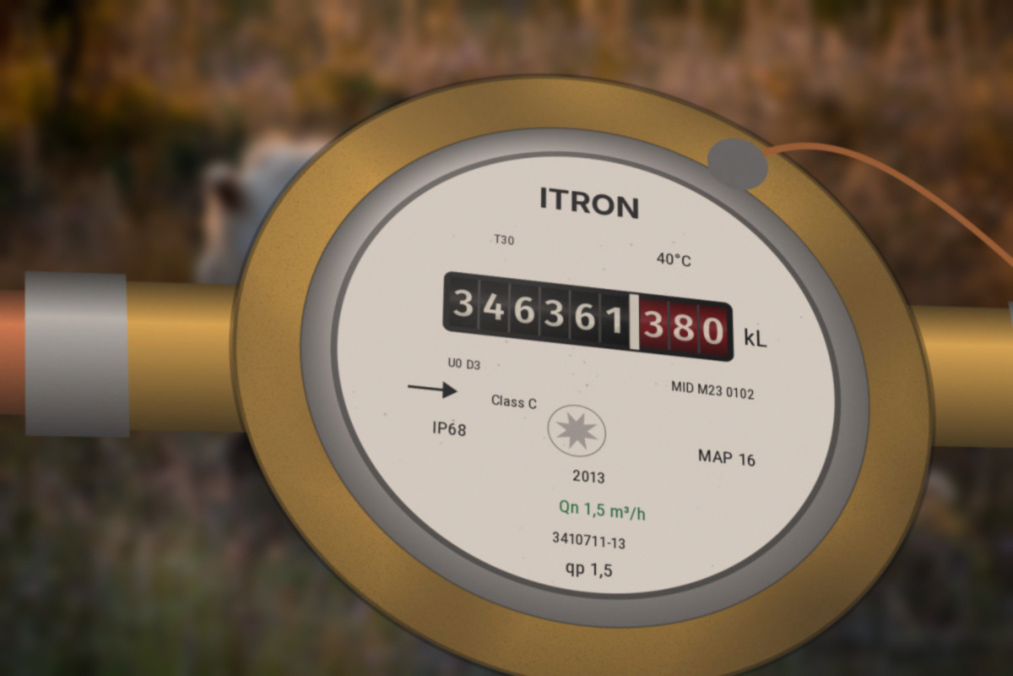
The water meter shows 346361.380; kL
